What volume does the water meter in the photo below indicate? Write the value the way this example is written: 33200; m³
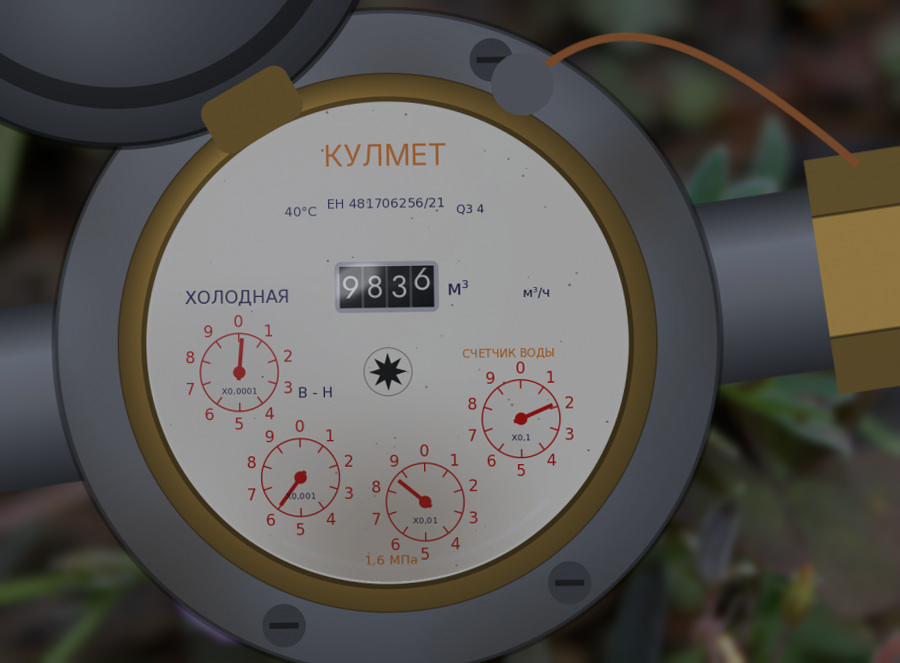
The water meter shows 9836.1860; m³
